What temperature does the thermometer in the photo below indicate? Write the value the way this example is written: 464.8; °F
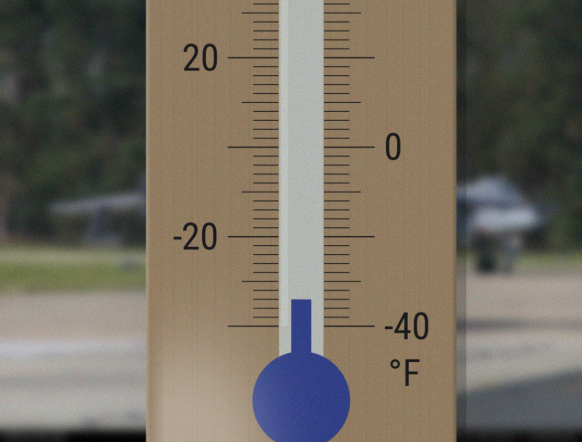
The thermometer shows -34; °F
